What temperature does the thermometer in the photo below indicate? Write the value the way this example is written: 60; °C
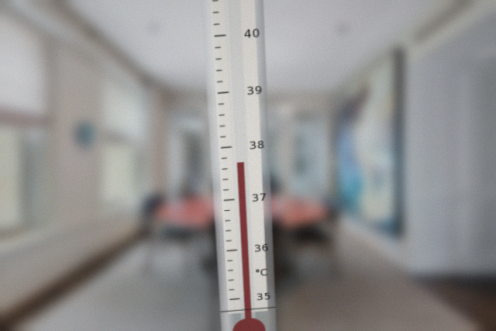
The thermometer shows 37.7; °C
